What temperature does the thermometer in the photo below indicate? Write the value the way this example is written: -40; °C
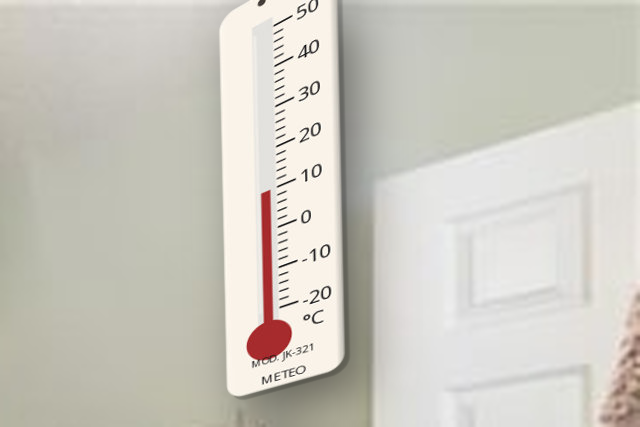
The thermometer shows 10; °C
